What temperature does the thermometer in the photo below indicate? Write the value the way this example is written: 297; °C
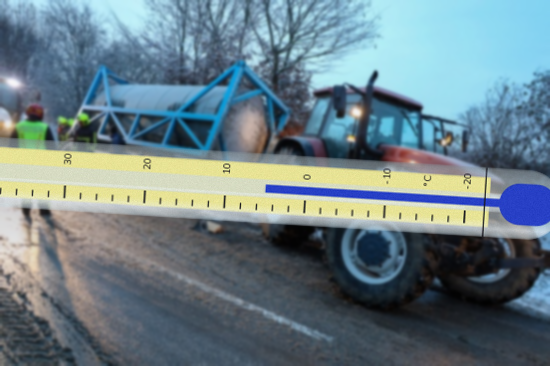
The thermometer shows 5; °C
